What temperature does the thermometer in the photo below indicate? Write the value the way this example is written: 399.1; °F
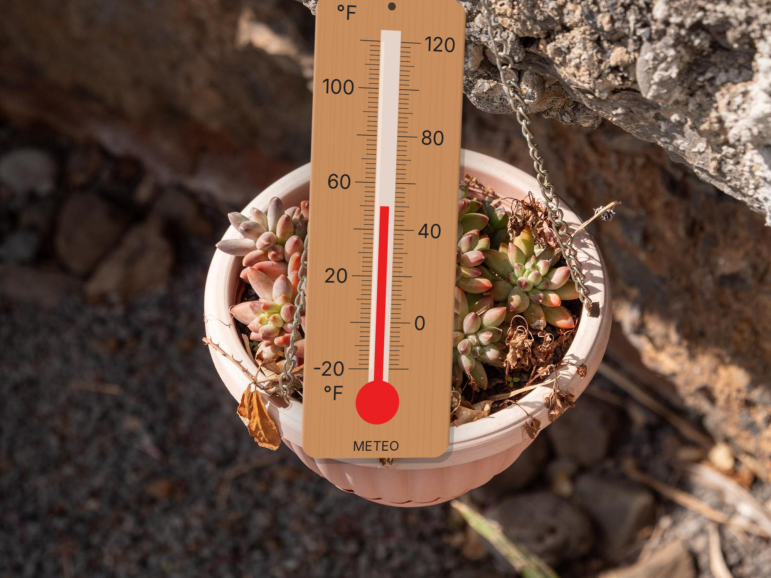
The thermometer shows 50; °F
